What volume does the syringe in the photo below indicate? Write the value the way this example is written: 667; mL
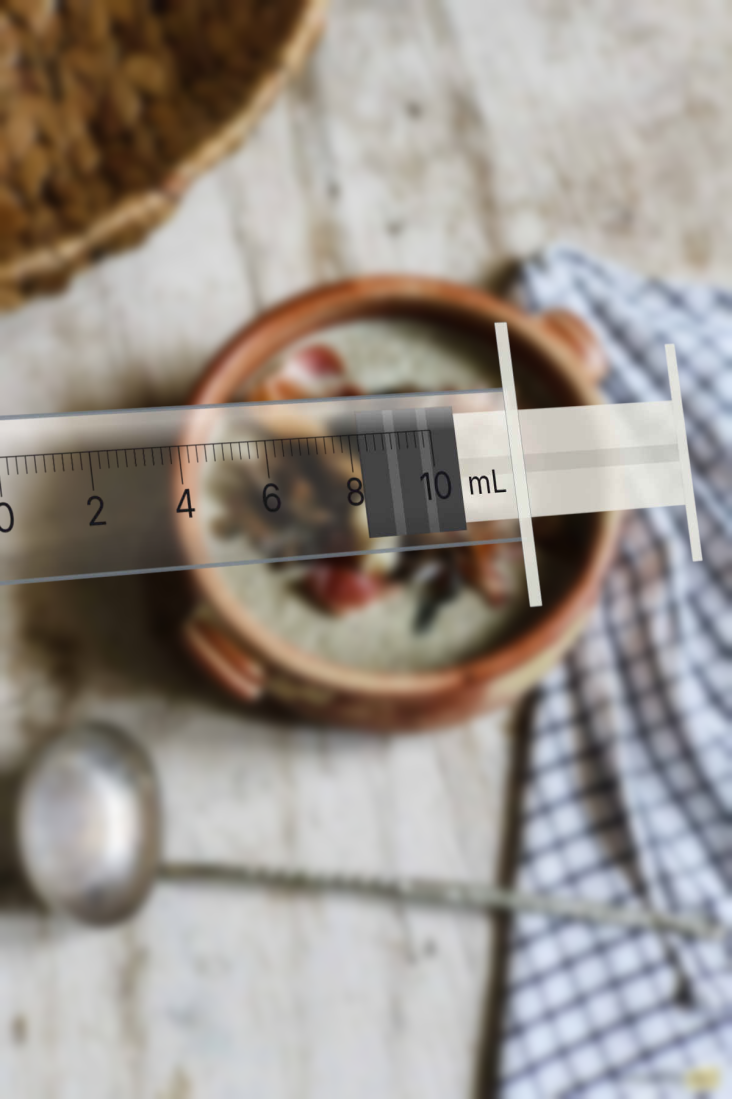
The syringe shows 8.2; mL
